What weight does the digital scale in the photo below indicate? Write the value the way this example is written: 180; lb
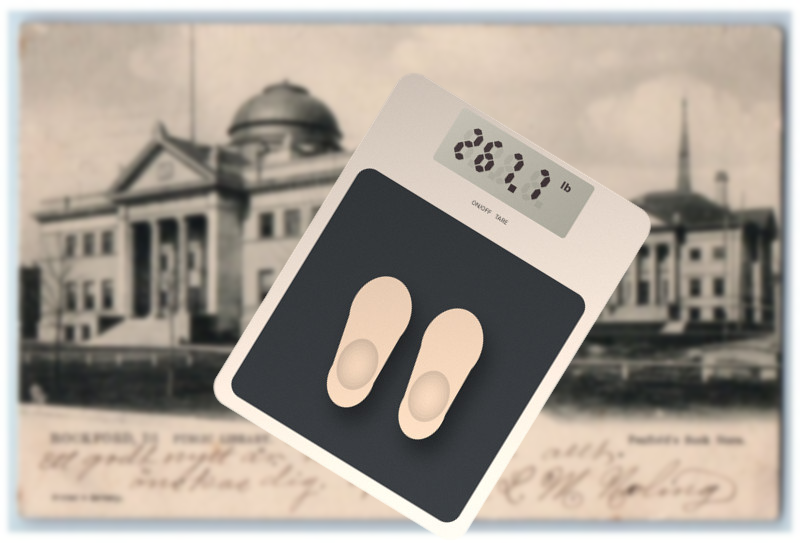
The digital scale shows 267.7; lb
